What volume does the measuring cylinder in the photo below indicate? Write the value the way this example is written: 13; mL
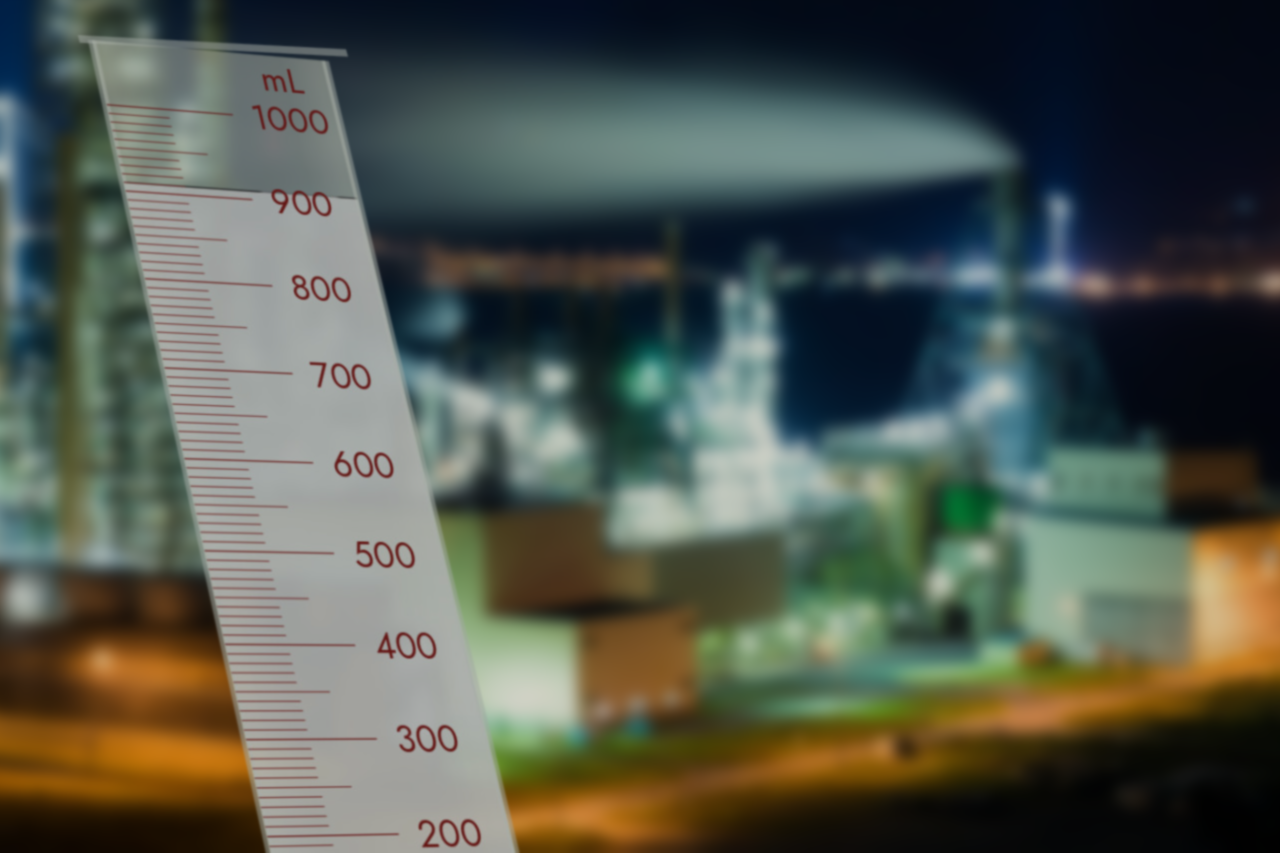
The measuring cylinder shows 910; mL
